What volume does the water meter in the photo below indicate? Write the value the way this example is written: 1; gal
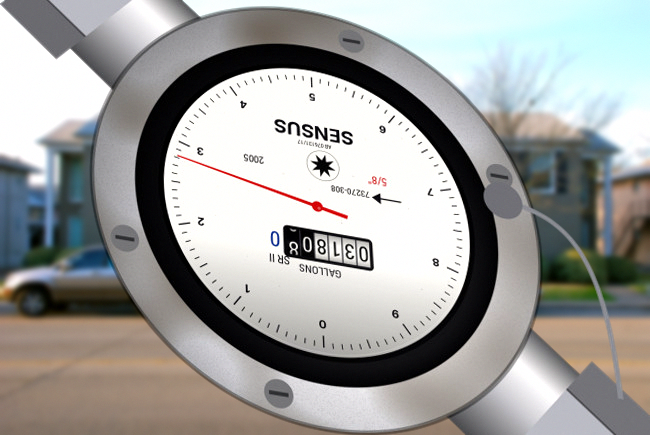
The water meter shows 318082.8; gal
